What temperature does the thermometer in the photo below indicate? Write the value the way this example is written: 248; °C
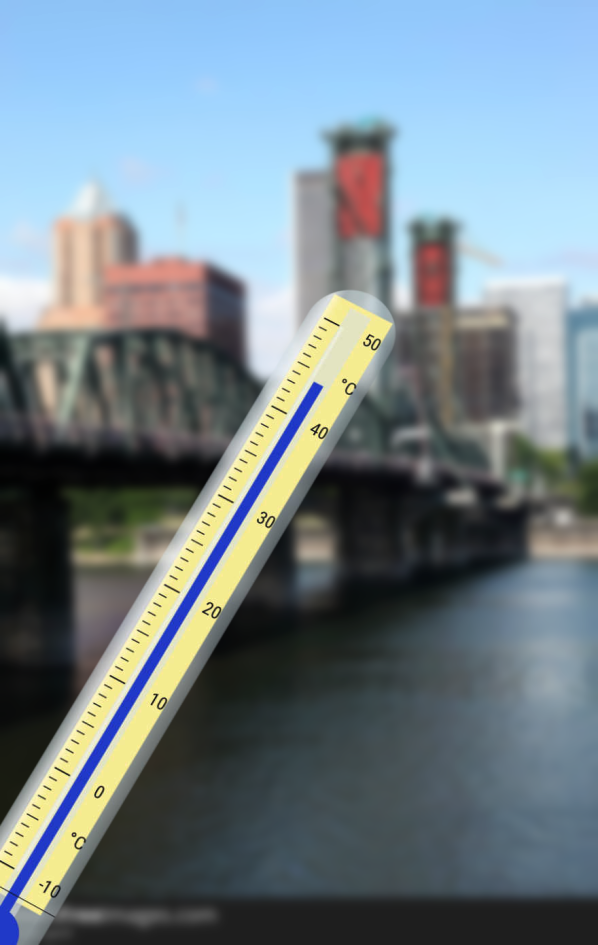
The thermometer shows 44; °C
